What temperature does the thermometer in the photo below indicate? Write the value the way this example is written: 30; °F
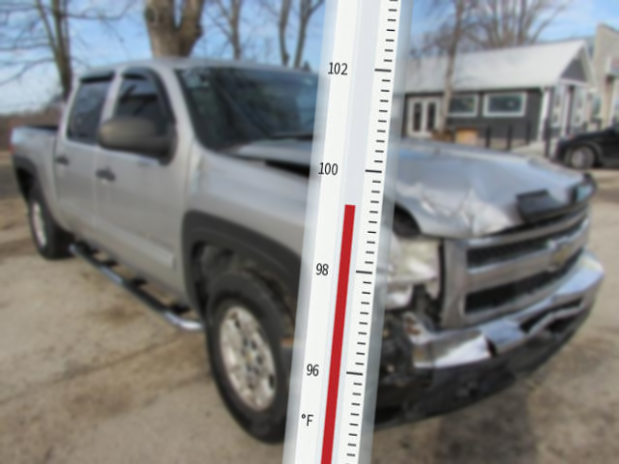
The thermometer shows 99.3; °F
